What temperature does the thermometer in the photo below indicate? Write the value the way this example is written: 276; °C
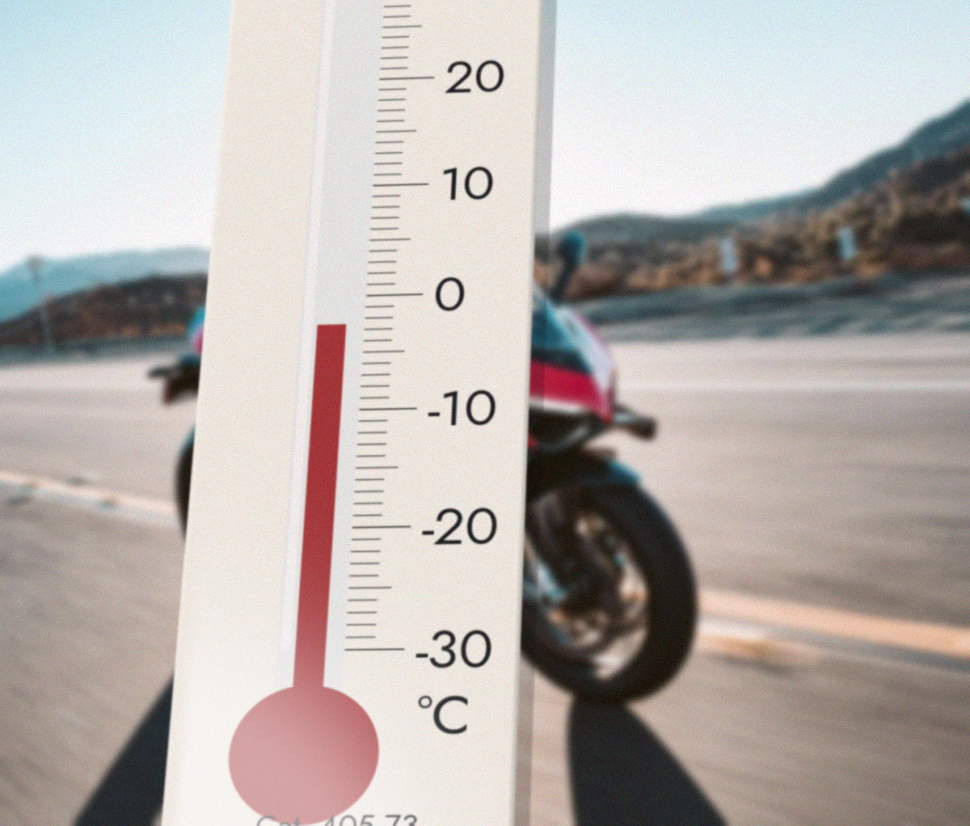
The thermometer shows -2.5; °C
